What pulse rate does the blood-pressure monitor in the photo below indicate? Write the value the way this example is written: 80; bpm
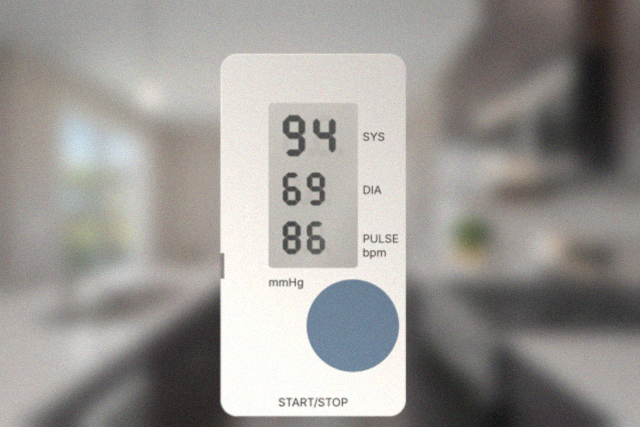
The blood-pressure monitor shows 86; bpm
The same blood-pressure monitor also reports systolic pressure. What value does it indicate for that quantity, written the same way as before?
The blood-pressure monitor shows 94; mmHg
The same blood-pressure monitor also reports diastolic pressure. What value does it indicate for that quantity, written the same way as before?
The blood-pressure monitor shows 69; mmHg
